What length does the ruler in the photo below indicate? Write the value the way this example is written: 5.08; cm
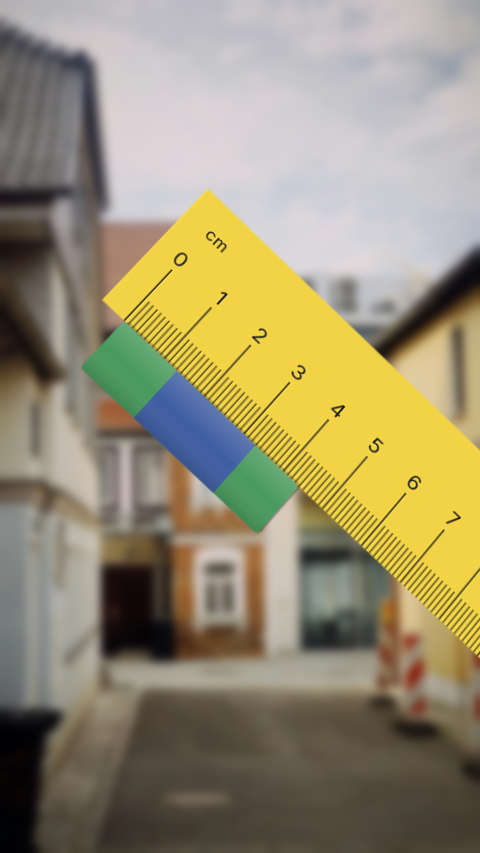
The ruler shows 4.4; cm
